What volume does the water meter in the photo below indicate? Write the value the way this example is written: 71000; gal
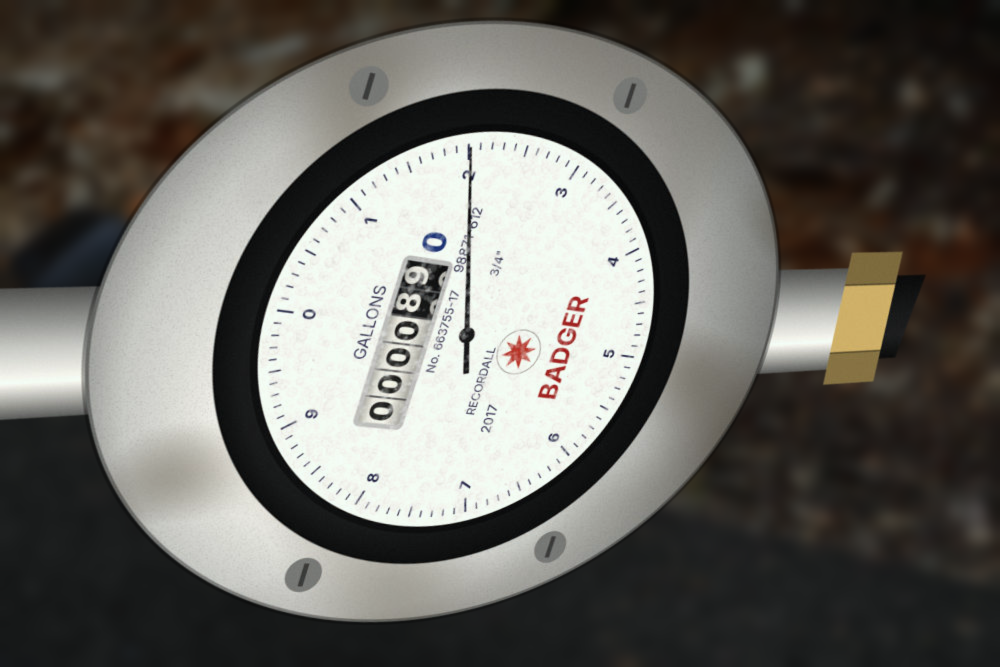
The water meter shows 892.0; gal
